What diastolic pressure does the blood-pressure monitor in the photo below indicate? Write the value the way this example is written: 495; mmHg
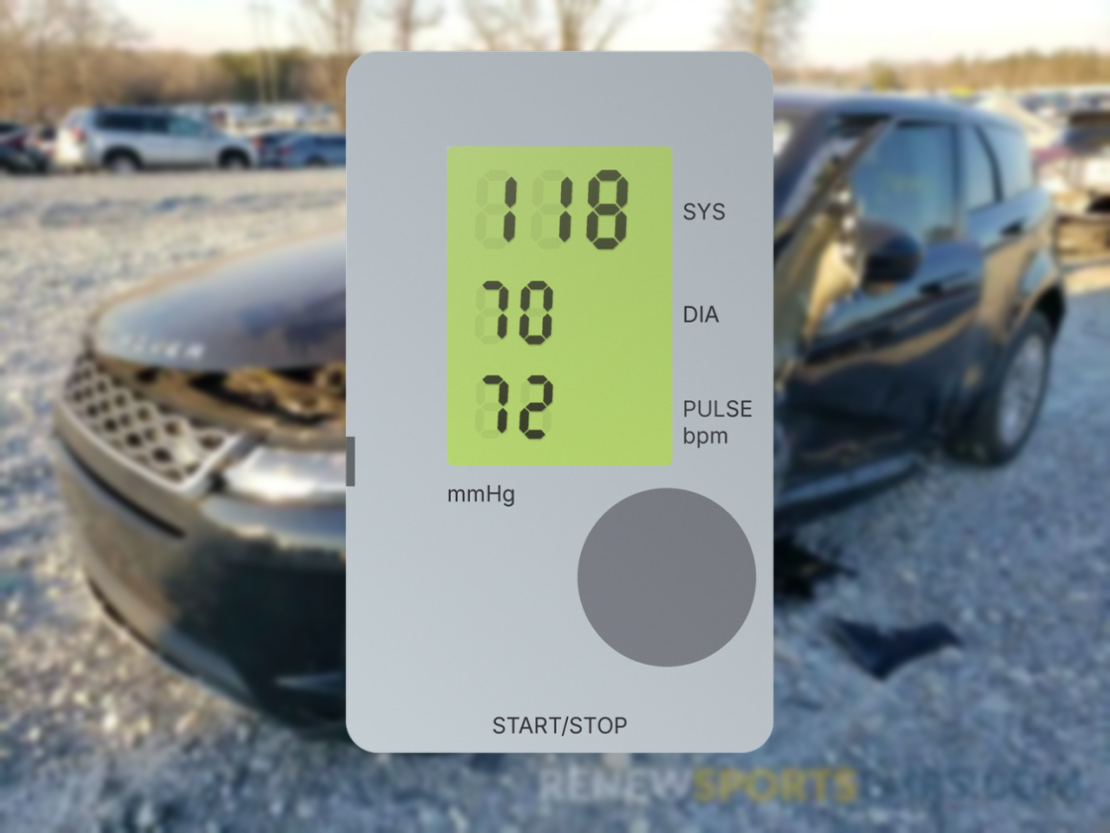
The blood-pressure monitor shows 70; mmHg
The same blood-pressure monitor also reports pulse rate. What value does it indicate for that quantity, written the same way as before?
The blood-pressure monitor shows 72; bpm
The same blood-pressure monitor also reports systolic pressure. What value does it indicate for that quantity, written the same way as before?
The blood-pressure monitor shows 118; mmHg
